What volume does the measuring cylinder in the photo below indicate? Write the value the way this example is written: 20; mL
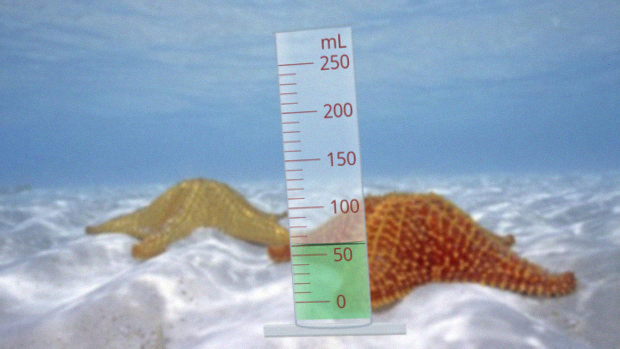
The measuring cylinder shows 60; mL
